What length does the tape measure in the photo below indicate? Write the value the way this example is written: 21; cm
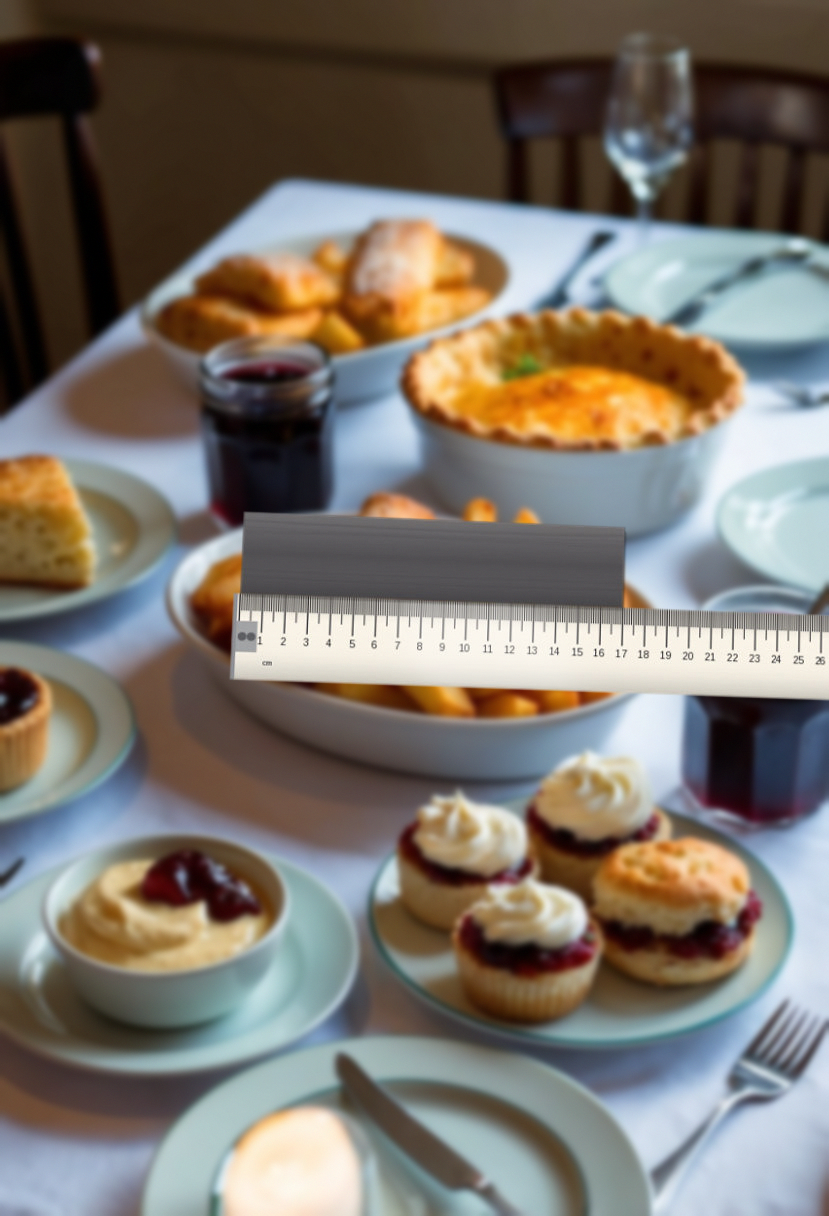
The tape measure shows 17; cm
